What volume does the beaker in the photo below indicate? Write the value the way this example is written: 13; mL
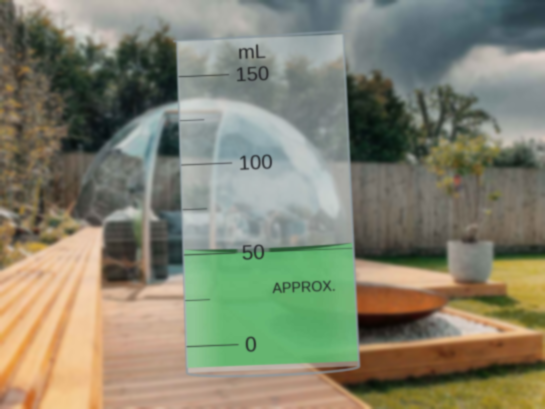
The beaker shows 50; mL
